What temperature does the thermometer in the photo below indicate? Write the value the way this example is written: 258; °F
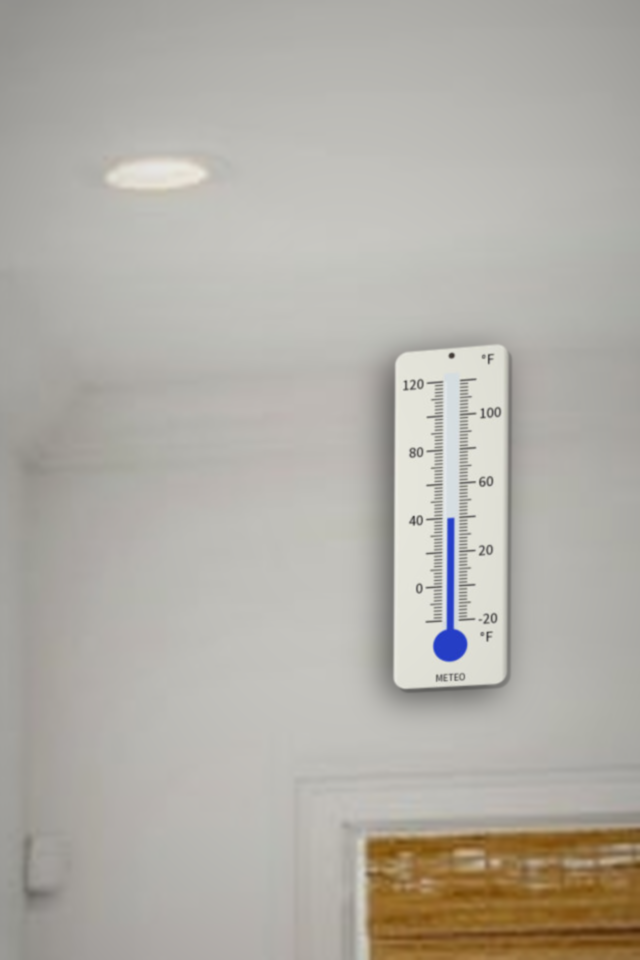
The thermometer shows 40; °F
